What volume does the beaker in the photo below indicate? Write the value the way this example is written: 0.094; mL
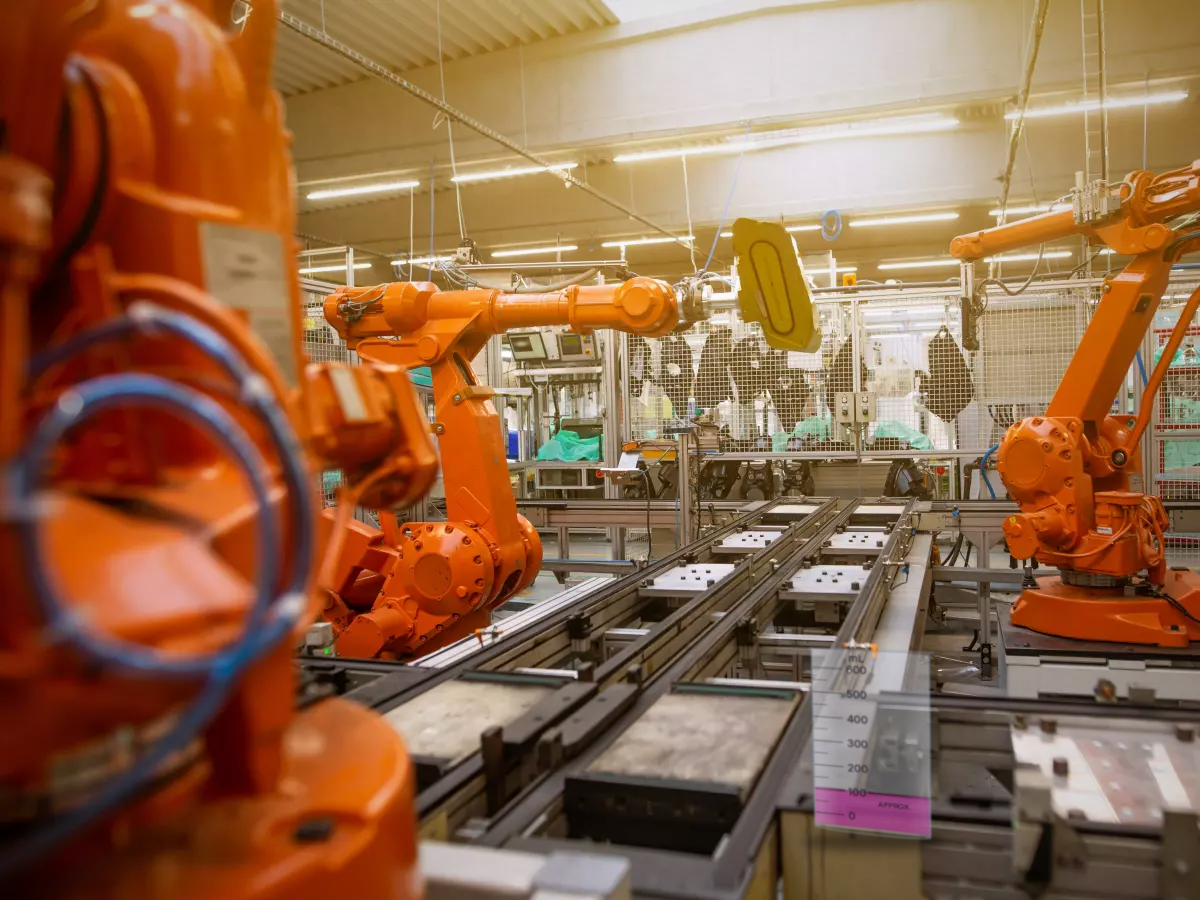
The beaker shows 100; mL
